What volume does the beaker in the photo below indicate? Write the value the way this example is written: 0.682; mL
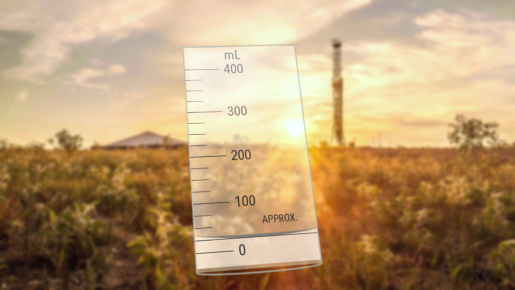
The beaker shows 25; mL
